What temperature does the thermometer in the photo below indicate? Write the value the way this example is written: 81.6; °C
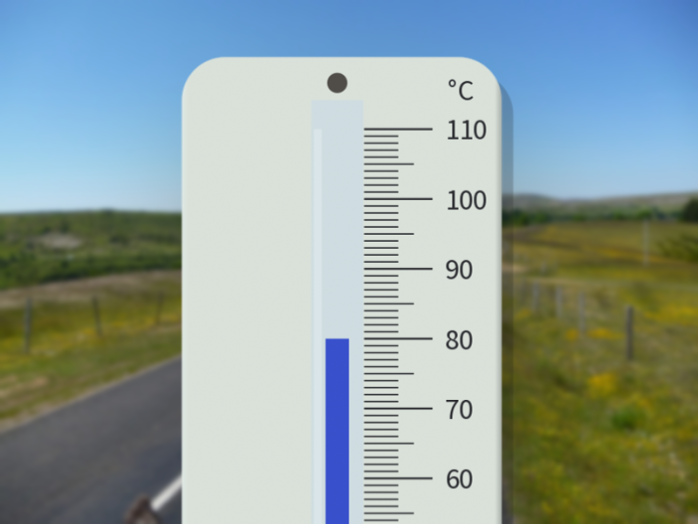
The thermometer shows 80; °C
